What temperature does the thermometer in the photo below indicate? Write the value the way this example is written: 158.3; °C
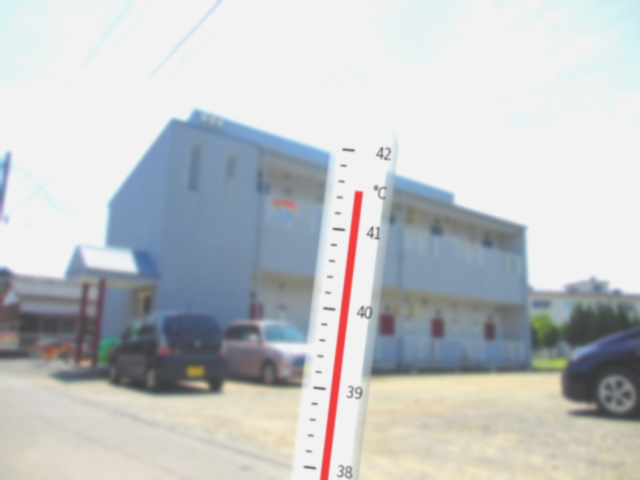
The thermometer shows 41.5; °C
